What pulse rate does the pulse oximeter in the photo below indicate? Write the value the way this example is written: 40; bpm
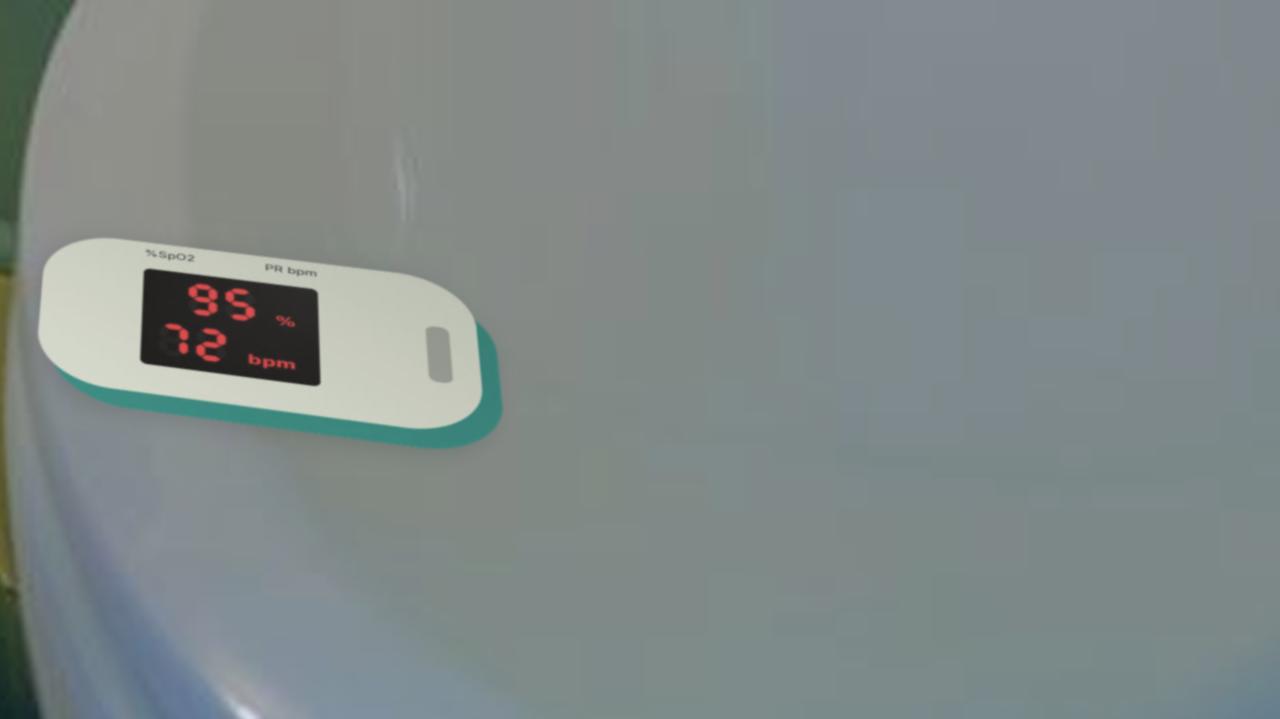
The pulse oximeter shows 72; bpm
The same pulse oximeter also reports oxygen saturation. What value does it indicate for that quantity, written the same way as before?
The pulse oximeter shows 95; %
